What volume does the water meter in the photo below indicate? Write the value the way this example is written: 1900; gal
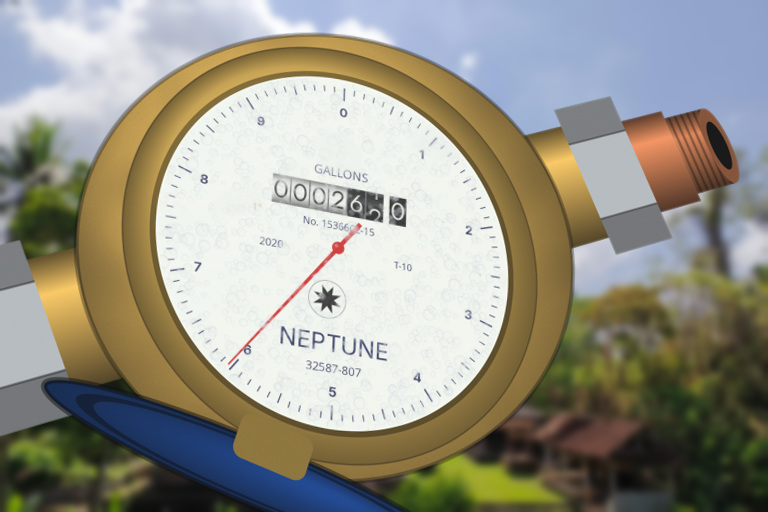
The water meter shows 2616.0; gal
